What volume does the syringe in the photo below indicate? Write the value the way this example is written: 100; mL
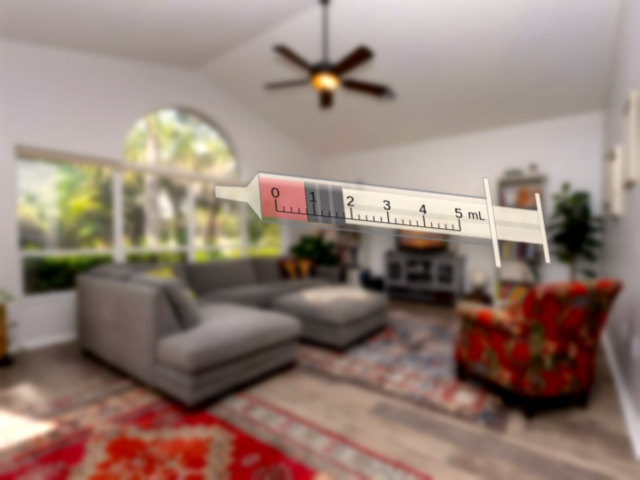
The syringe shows 0.8; mL
